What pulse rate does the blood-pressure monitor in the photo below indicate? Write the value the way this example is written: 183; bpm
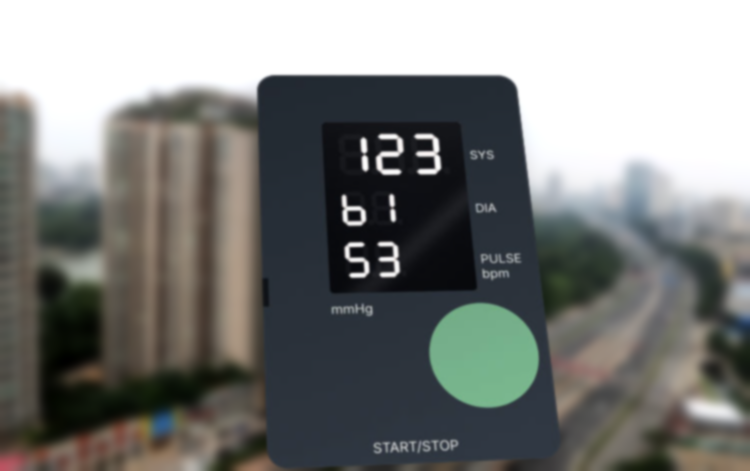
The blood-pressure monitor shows 53; bpm
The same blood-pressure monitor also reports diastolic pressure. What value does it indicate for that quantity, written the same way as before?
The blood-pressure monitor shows 61; mmHg
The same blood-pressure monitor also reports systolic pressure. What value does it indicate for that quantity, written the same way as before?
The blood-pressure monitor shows 123; mmHg
